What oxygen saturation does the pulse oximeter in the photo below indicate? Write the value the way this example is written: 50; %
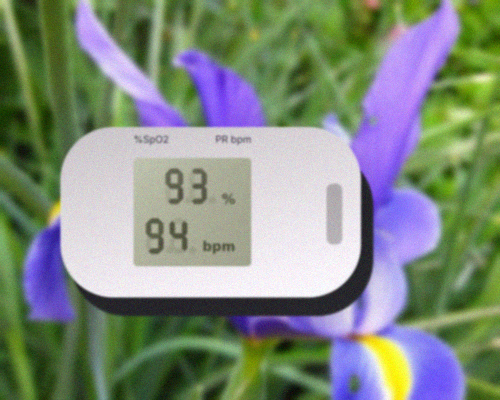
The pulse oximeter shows 93; %
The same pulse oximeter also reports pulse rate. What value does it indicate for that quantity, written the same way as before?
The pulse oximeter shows 94; bpm
